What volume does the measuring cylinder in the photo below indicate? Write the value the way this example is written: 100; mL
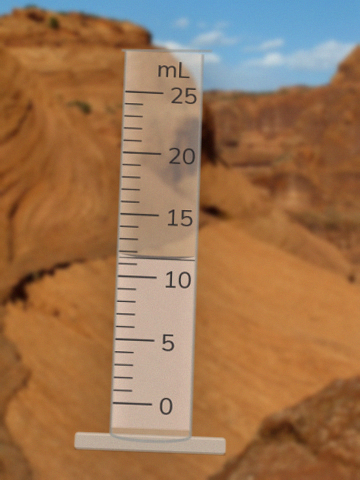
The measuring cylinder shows 11.5; mL
